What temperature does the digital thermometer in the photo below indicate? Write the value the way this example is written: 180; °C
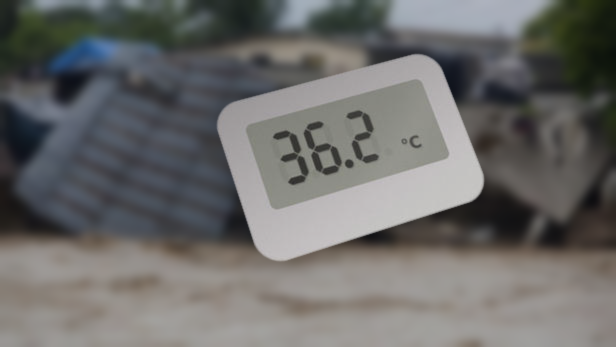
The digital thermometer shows 36.2; °C
